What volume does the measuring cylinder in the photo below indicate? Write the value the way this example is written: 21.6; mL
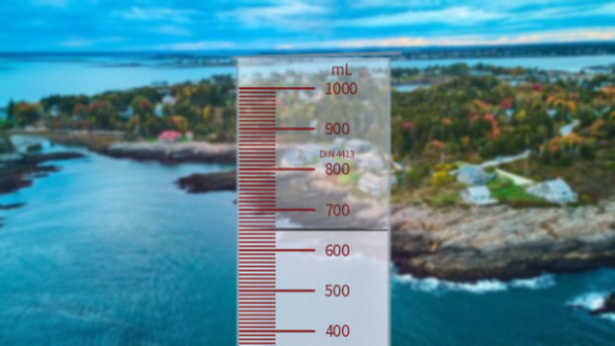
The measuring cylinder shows 650; mL
